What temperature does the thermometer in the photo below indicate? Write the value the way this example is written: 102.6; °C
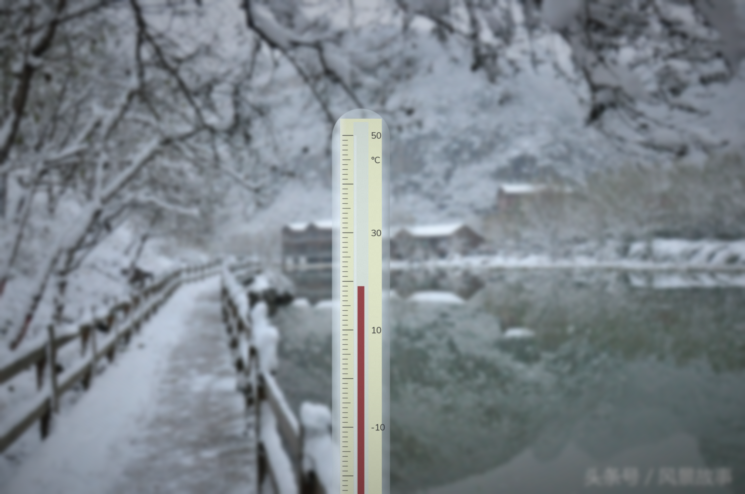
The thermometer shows 19; °C
